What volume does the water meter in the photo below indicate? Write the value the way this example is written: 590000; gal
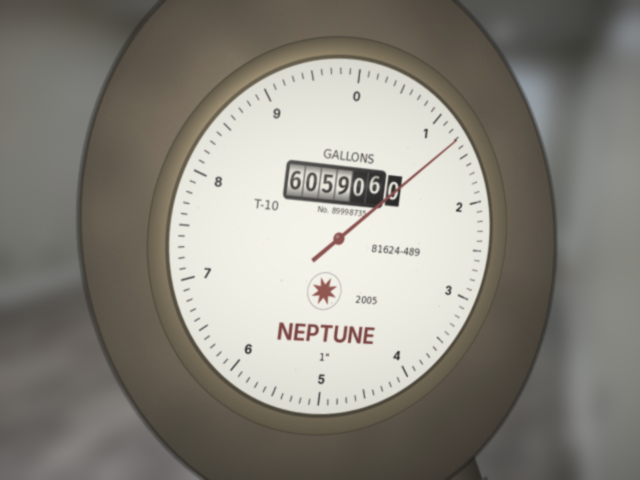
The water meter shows 6059061.3; gal
